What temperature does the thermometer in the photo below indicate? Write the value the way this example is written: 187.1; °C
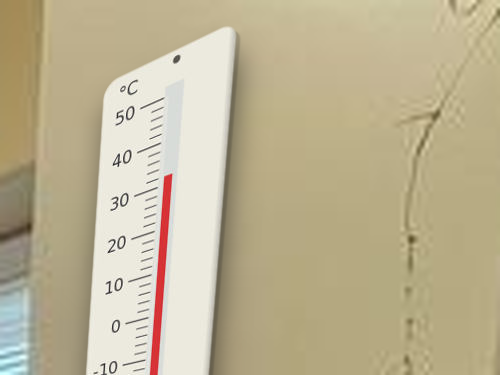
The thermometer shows 32; °C
